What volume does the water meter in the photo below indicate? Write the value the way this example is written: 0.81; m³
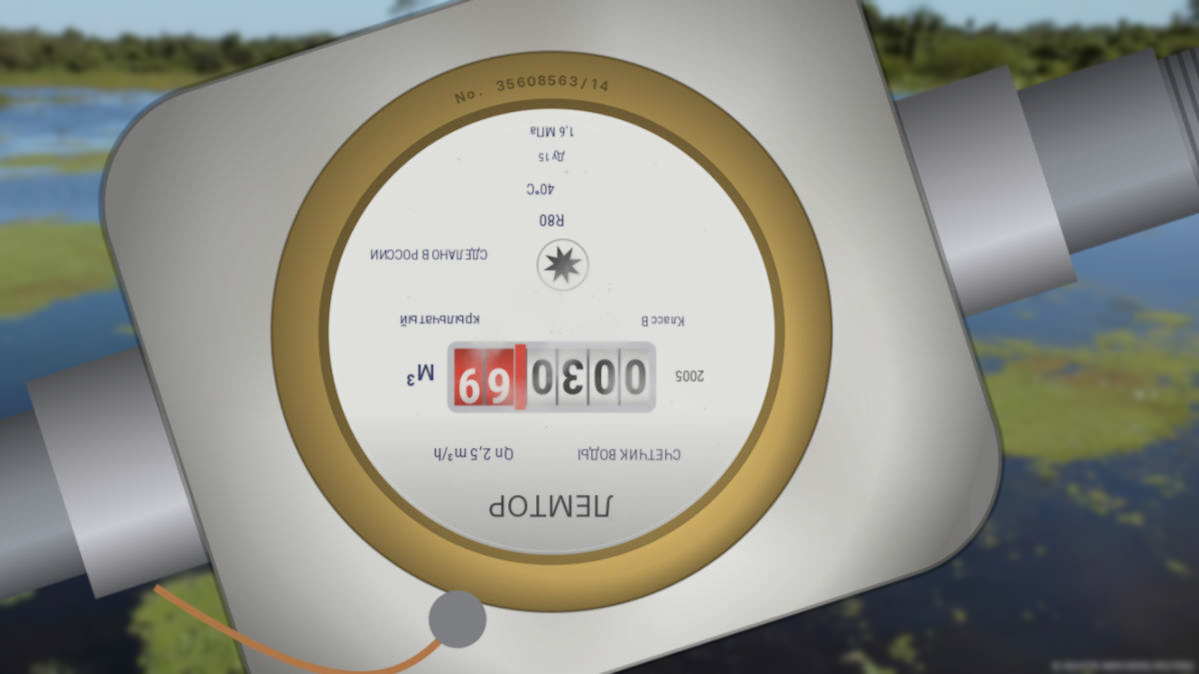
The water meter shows 30.69; m³
